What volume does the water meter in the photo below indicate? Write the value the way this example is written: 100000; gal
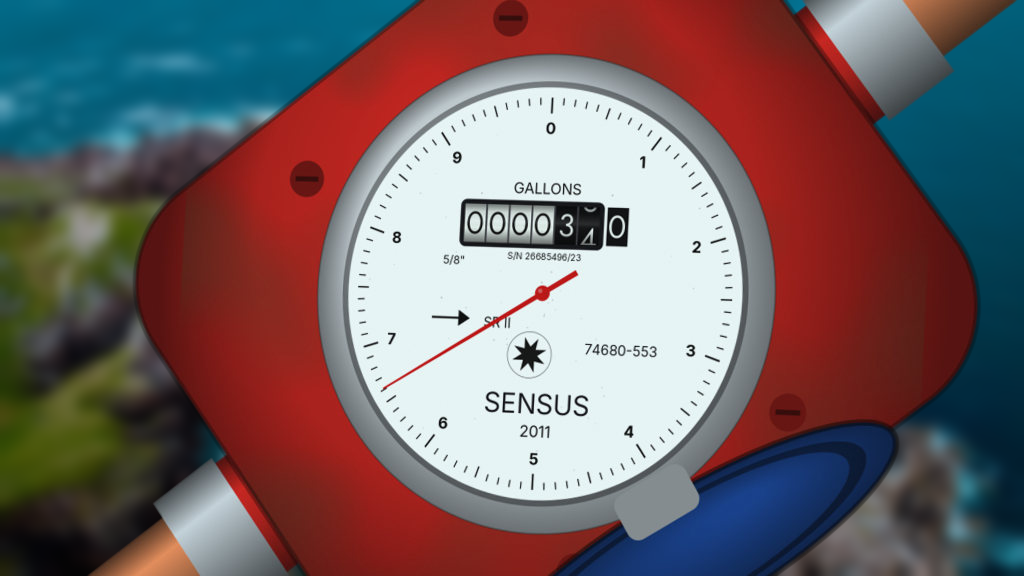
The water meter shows 336.6; gal
